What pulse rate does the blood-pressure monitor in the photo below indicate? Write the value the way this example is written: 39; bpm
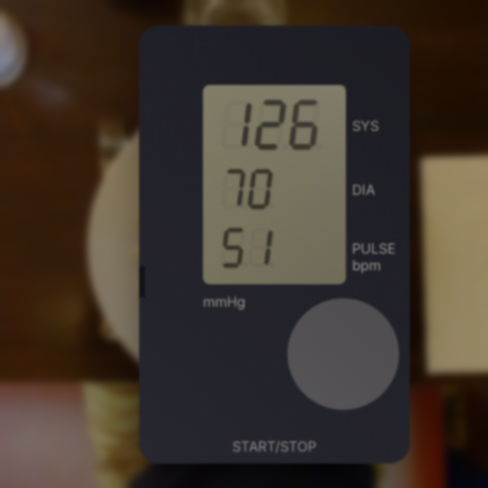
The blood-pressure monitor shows 51; bpm
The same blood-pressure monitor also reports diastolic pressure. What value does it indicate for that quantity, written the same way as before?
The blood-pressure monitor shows 70; mmHg
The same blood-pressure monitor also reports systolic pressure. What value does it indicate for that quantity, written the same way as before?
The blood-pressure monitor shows 126; mmHg
